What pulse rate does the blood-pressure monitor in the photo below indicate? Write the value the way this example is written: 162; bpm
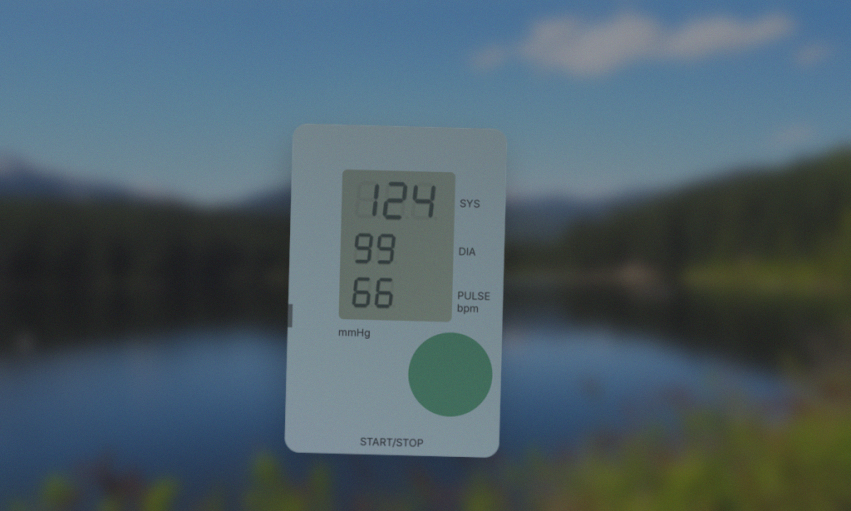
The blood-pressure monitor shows 66; bpm
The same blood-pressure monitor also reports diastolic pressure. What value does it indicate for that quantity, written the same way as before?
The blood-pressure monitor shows 99; mmHg
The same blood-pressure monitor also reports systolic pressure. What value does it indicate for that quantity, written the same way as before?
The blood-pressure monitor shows 124; mmHg
